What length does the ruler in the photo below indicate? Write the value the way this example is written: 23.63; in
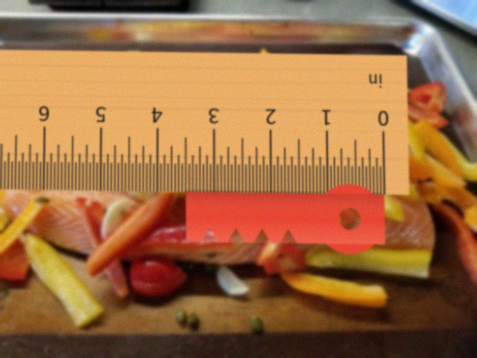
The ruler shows 3.5; in
